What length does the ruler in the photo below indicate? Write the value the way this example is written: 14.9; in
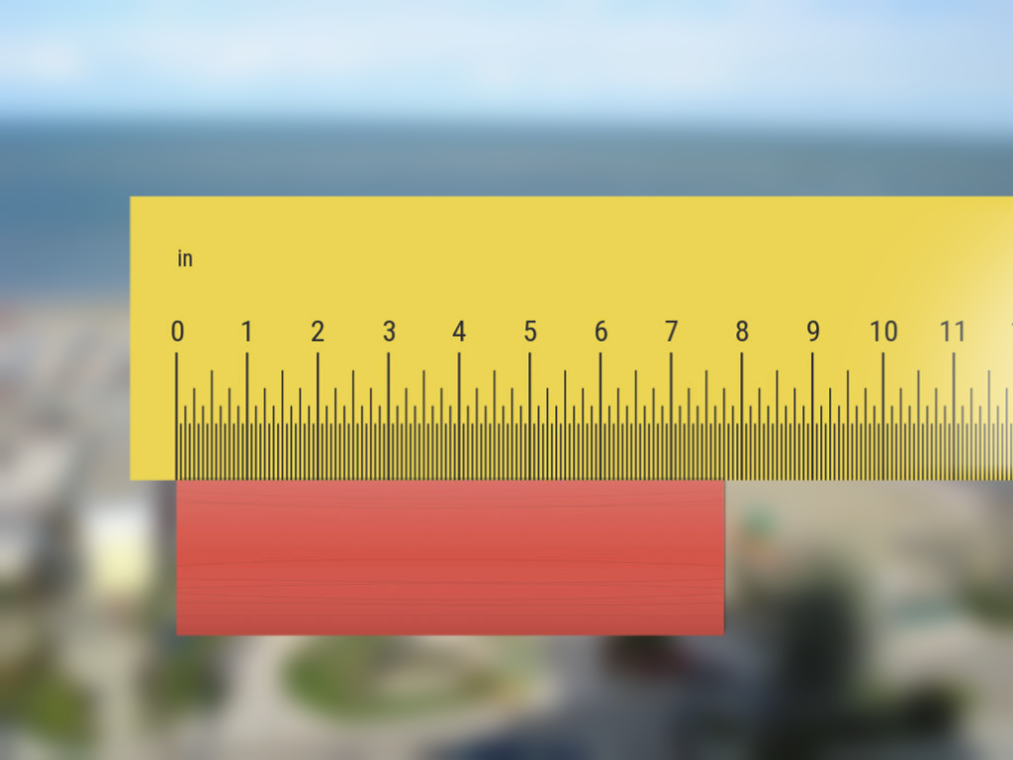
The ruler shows 7.75; in
